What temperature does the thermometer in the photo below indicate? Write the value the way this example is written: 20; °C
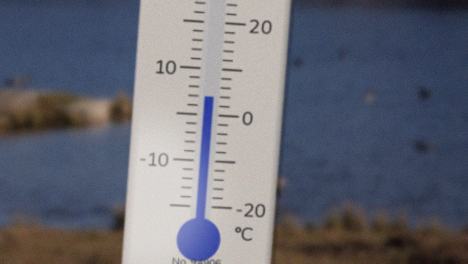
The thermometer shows 4; °C
